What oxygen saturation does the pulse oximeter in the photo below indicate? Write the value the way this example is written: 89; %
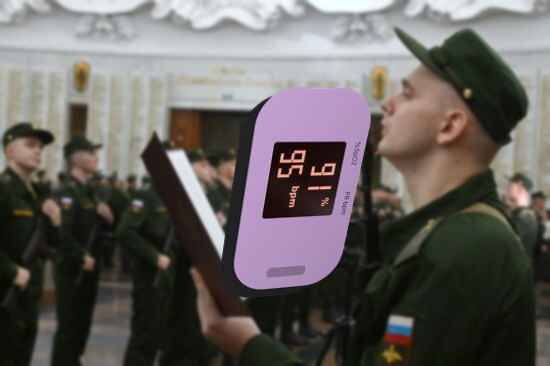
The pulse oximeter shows 91; %
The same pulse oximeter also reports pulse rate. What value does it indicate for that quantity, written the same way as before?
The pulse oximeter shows 95; bpm
